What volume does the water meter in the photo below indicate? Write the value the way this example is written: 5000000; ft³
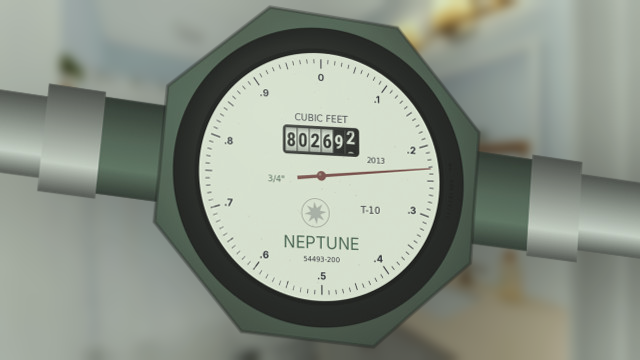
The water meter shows 802692.23; ft³
